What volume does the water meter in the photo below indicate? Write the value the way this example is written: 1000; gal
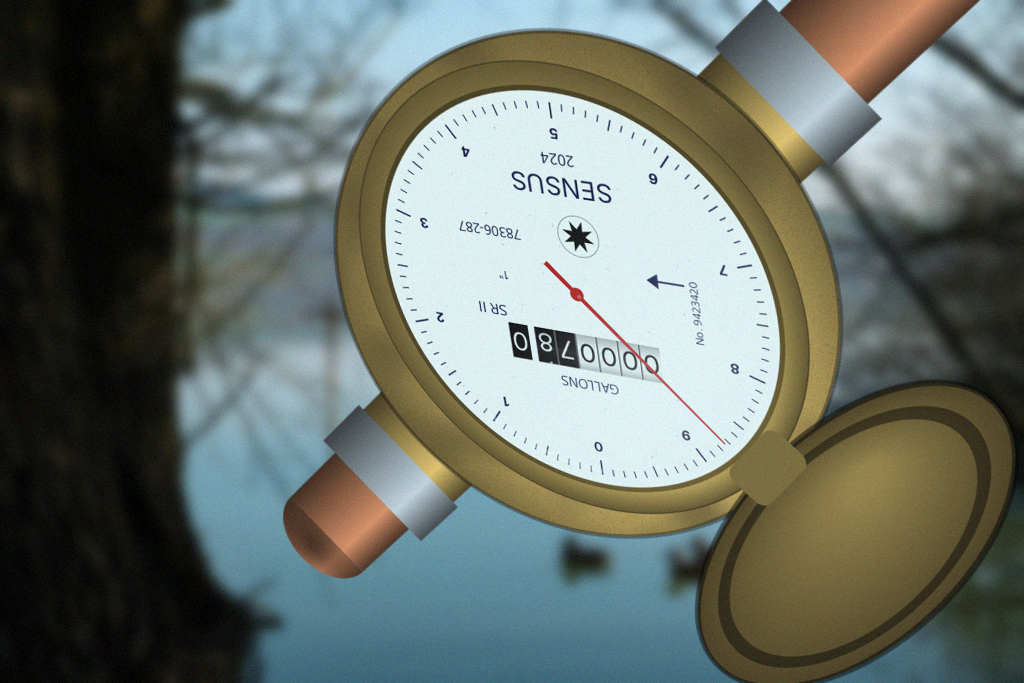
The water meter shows 778.7; gal
